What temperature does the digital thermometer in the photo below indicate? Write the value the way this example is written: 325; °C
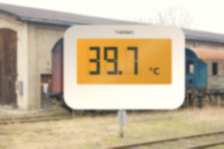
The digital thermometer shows 39.7; °C
